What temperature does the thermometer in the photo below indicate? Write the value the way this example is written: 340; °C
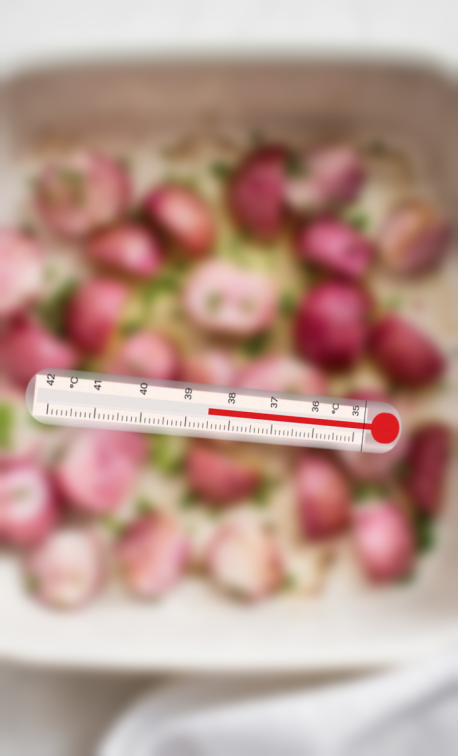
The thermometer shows 38.5; °C
